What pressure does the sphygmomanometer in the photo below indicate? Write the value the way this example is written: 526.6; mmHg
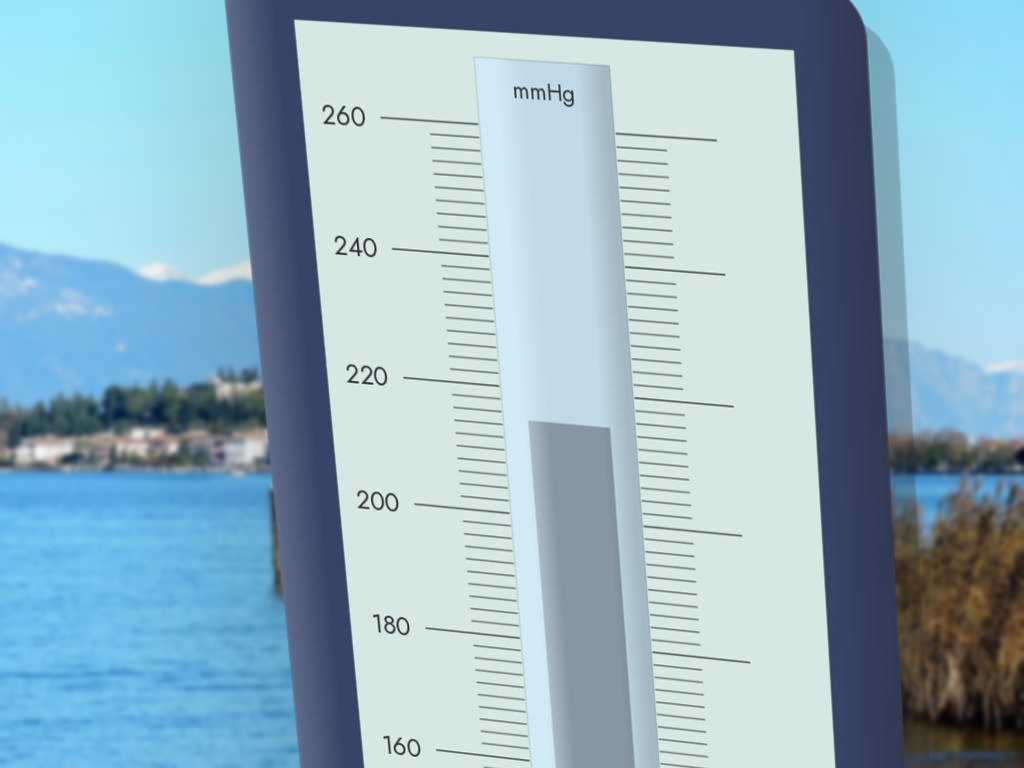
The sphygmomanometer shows 215; mmHg
